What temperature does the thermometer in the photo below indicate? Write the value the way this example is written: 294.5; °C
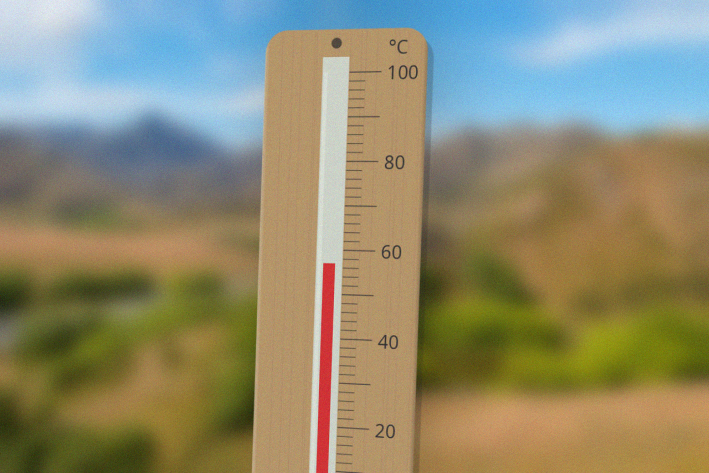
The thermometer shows 57; °C
